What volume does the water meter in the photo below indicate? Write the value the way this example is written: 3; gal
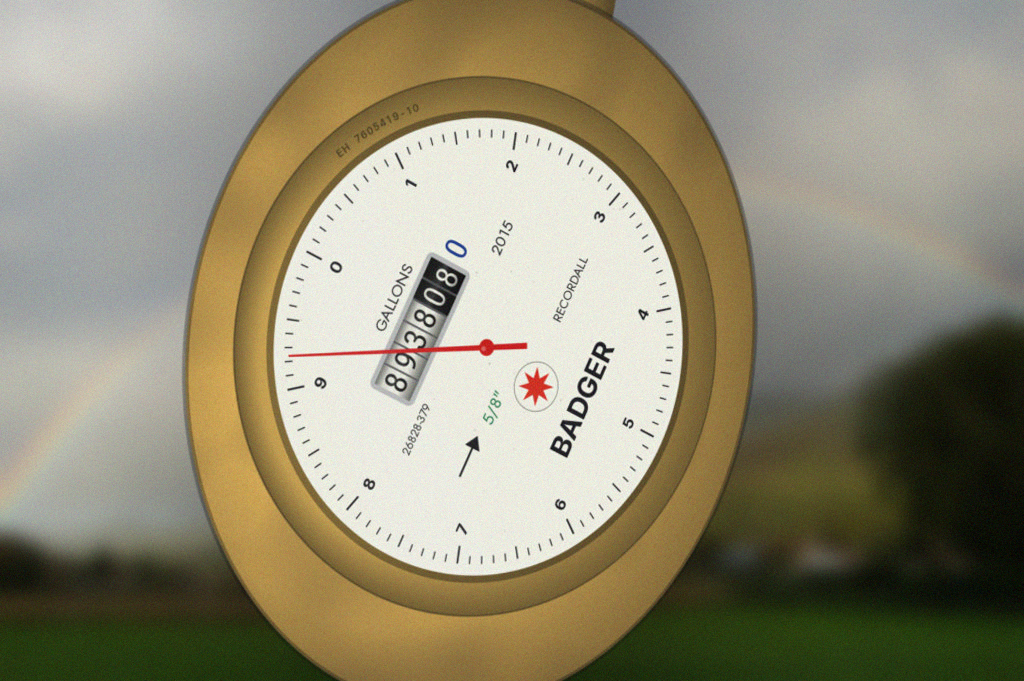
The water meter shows 8938079.2; gal
